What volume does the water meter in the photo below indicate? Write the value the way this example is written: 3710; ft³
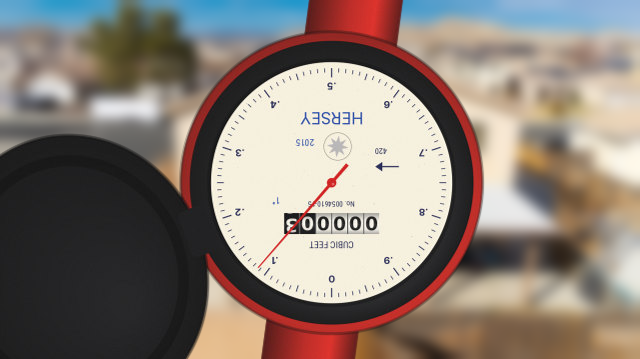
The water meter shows 3.11; ft³
